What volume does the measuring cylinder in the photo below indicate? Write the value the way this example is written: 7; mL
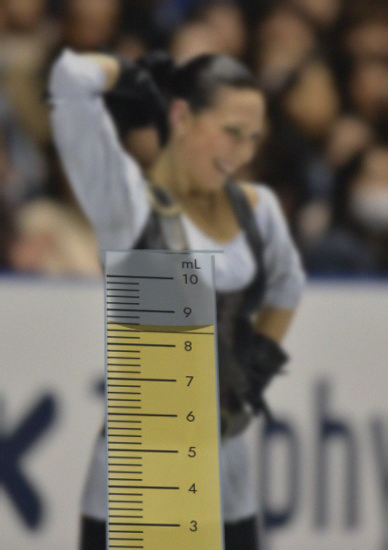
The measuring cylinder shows 8.4; mL
